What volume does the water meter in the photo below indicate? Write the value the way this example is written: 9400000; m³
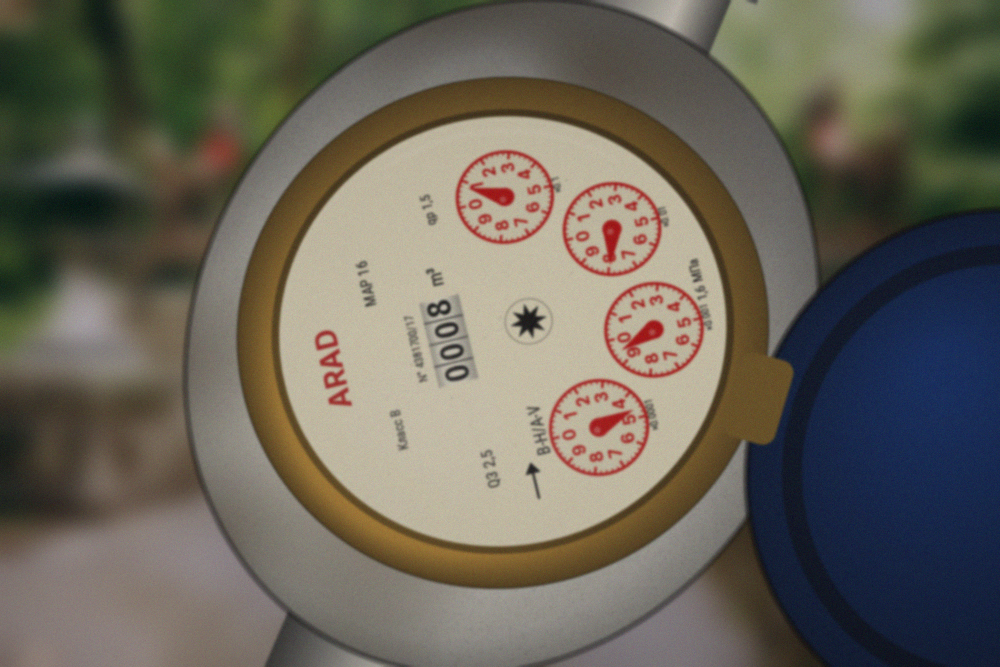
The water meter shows 8.0794; m³
